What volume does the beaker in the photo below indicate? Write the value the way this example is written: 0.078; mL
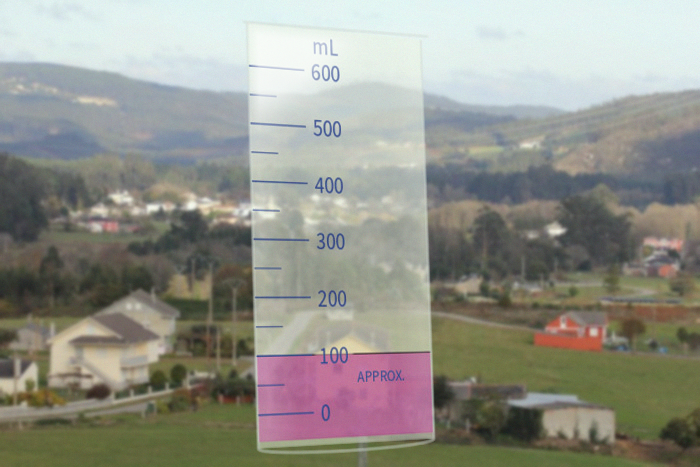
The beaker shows 100; mL
